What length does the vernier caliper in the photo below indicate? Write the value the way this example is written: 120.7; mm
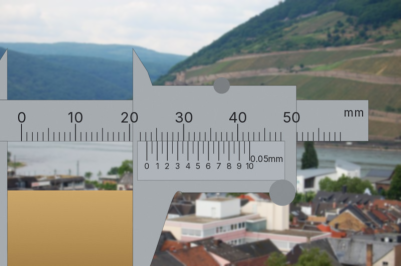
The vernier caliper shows 23.2; mm
